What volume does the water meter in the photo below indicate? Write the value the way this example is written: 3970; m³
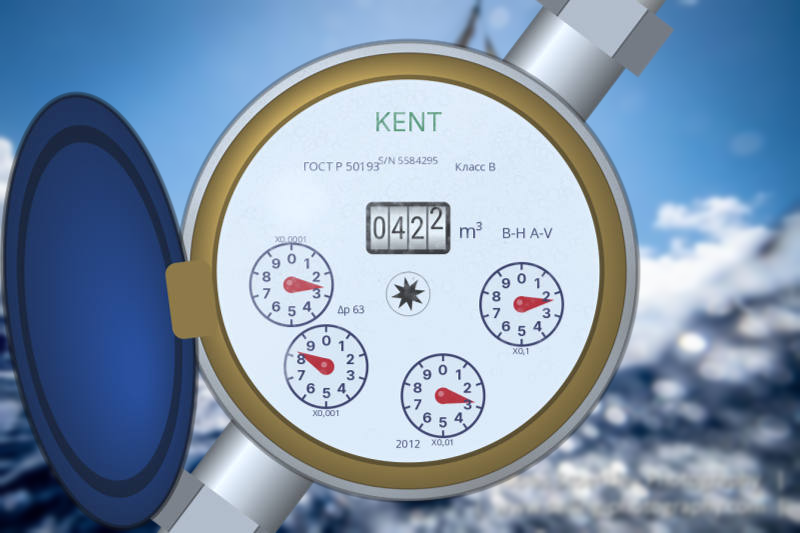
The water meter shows 422.2282; m³
